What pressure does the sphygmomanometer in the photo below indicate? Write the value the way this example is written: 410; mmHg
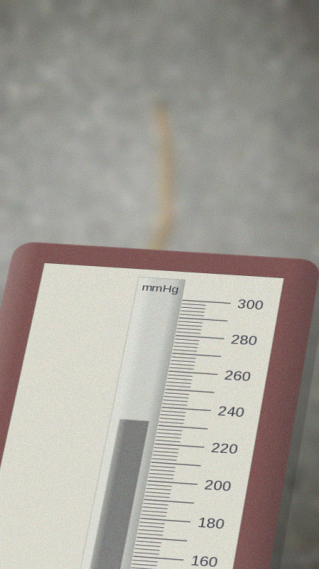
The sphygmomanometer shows 232; mmHg
